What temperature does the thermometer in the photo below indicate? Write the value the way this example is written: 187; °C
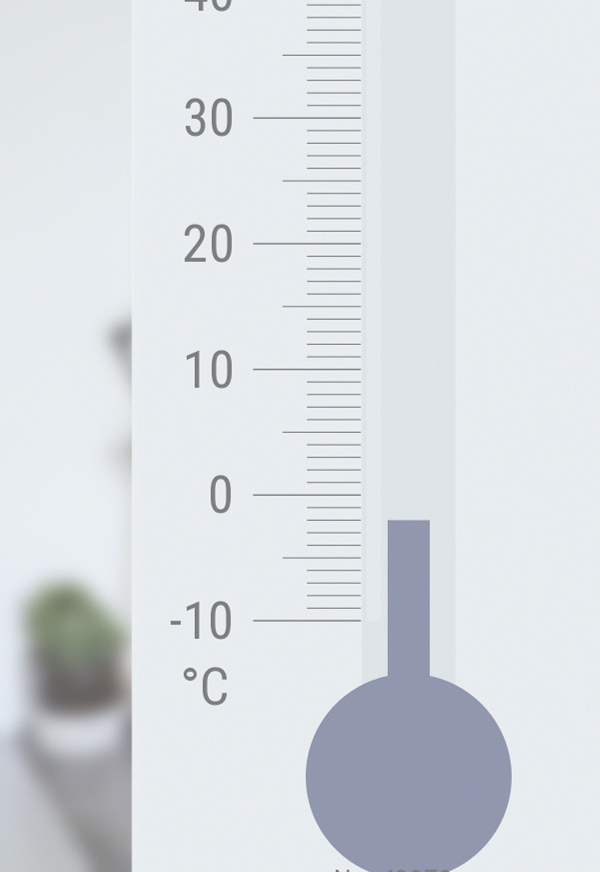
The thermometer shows -2; °C
